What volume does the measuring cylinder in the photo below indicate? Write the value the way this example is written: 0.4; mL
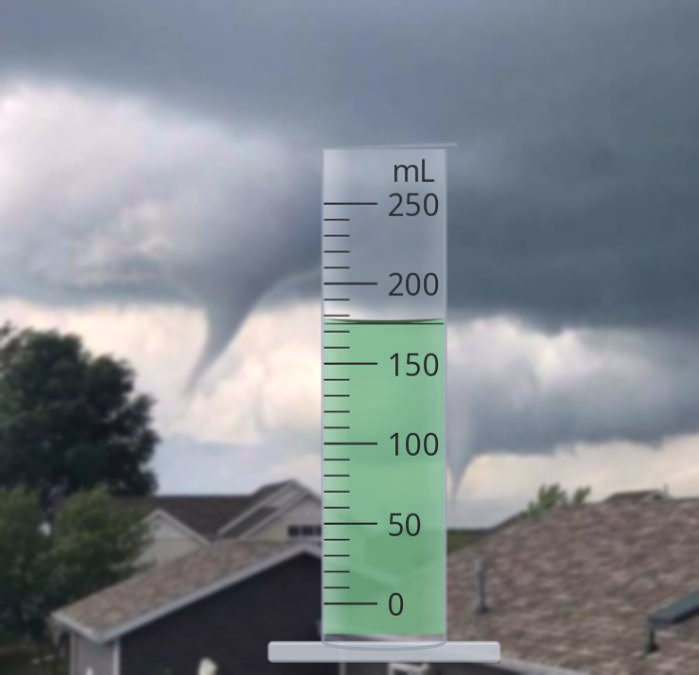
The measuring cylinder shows 175; mL
